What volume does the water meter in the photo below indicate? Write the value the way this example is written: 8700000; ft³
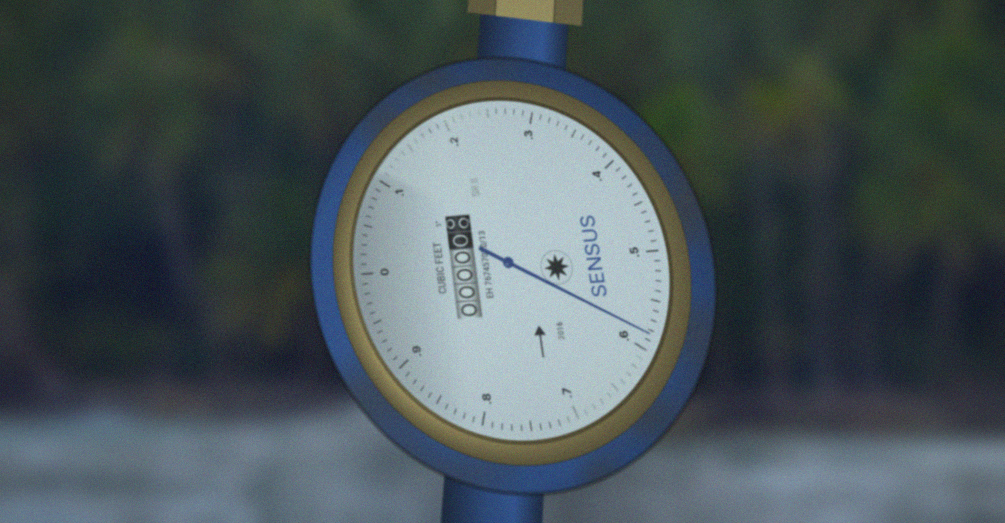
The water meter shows 8.58; ft³
